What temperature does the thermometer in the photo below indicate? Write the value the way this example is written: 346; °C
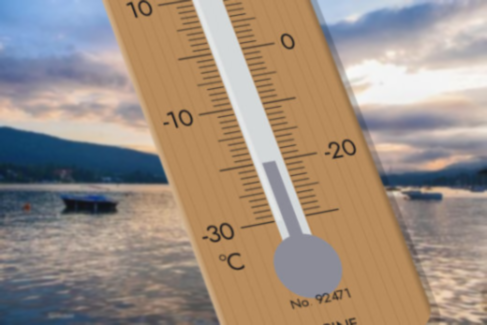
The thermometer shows -20; °C
